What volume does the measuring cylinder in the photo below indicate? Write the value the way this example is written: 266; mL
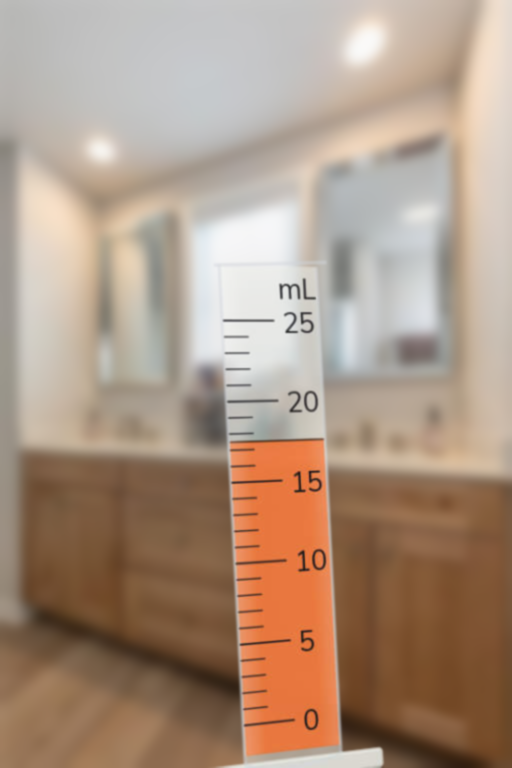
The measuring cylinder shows 17.5; mL
